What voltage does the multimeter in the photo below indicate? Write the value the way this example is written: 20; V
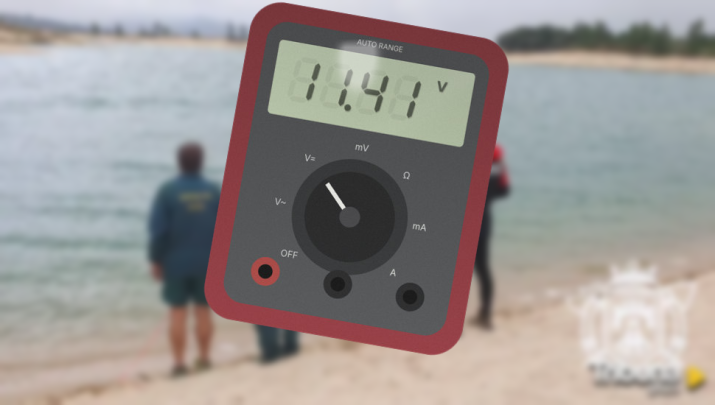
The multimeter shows 11.41; V
